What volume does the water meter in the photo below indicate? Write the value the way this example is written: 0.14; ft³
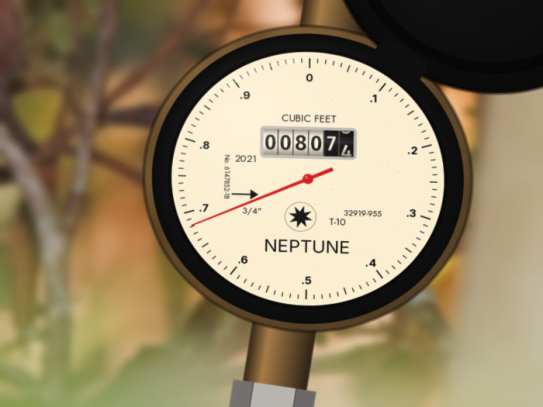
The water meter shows 8073.68; ft³
